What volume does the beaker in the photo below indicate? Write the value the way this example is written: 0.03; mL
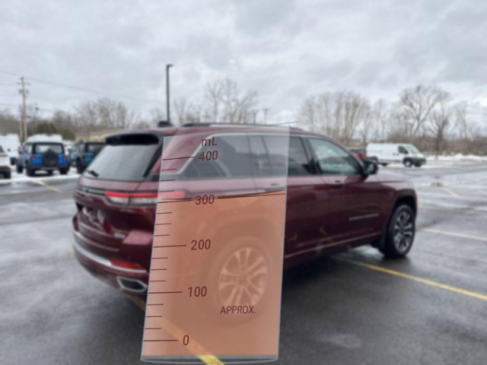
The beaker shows 300; mL
